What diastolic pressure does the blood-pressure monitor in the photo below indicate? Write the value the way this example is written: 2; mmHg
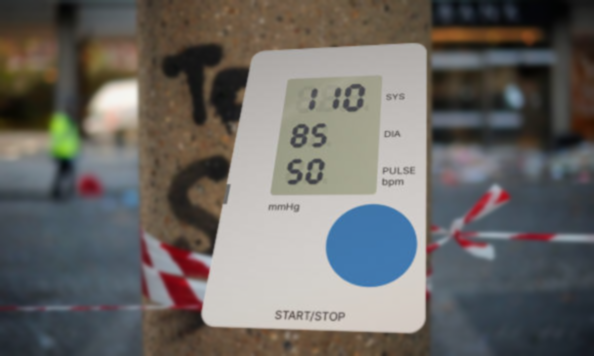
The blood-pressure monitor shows 85; mmHg
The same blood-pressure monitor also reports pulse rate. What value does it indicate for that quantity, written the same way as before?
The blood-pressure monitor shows 50; bpm
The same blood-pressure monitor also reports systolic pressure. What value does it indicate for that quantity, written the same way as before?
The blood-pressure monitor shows 110; mmHg
